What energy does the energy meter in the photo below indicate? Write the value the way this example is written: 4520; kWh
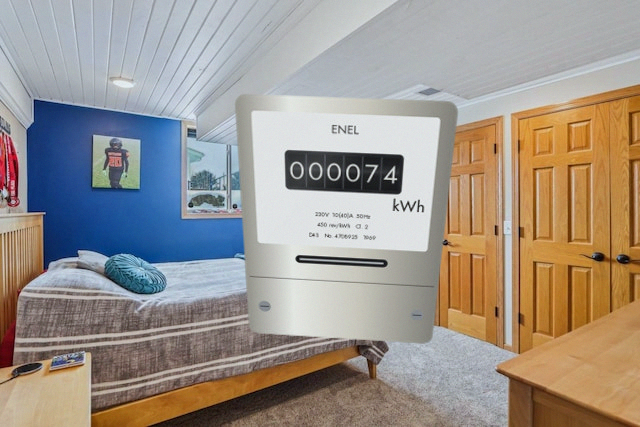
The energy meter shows 74; kWh
